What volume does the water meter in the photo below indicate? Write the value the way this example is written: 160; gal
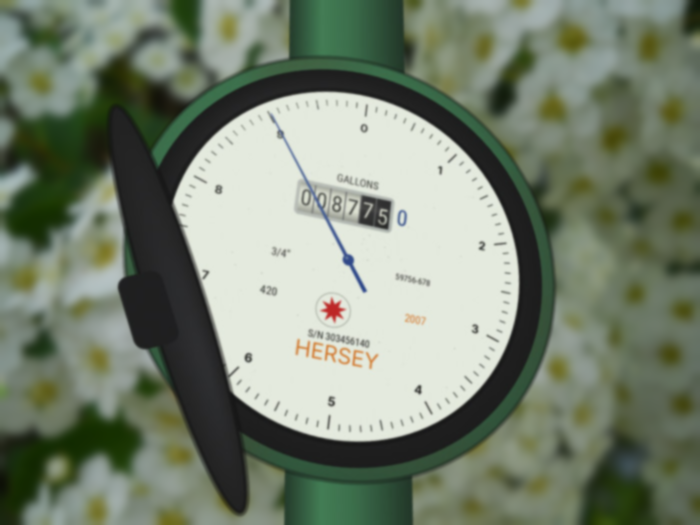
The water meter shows 87749.0; gal
